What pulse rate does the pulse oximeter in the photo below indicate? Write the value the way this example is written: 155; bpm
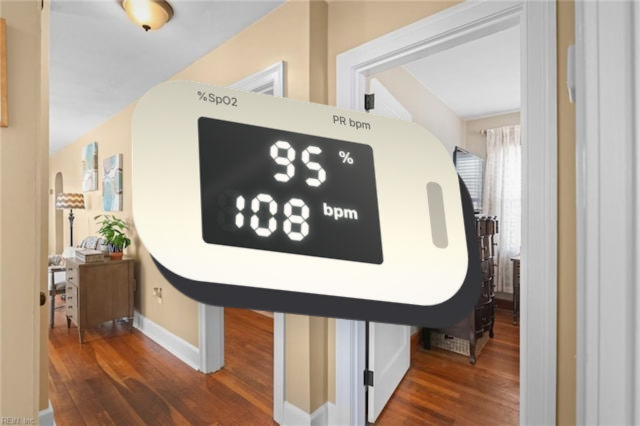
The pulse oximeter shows 108; bpm
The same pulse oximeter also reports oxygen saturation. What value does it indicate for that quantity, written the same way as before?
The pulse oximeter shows 95; %
